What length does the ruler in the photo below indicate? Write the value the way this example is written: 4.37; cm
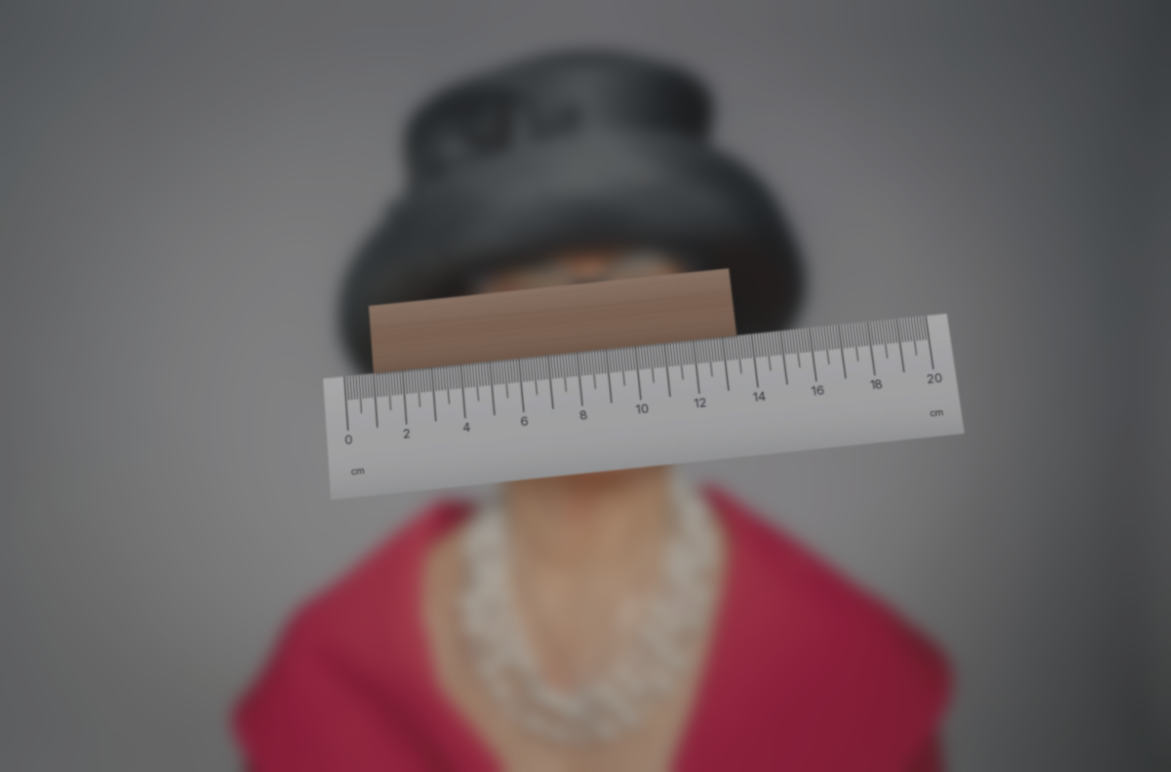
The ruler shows 12.5; cm
